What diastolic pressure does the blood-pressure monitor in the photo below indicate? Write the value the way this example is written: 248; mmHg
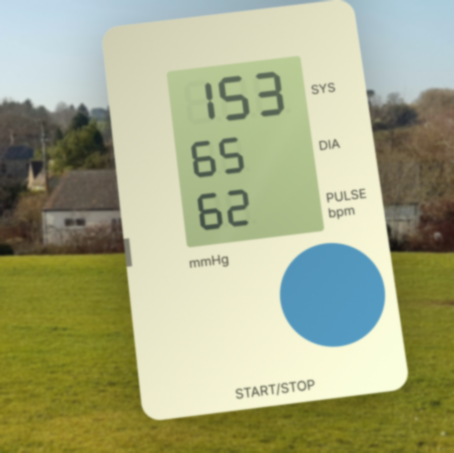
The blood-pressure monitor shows 65; mmHg
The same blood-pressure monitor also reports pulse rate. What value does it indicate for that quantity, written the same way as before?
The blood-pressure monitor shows 62; bpm
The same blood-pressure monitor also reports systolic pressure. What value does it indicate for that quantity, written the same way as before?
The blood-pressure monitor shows 153; mmHg
